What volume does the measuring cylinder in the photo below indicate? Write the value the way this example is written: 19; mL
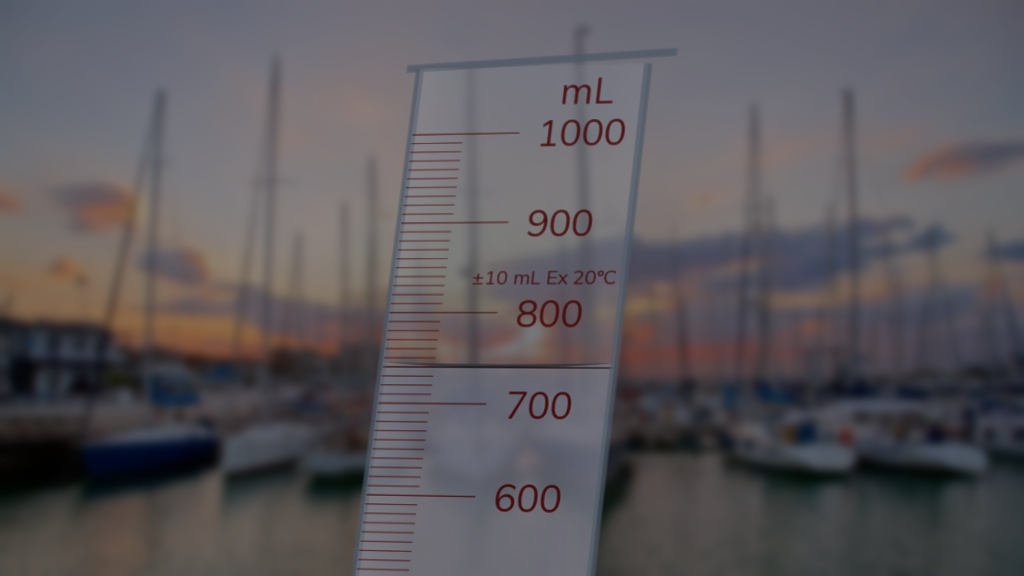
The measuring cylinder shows 740; mL
